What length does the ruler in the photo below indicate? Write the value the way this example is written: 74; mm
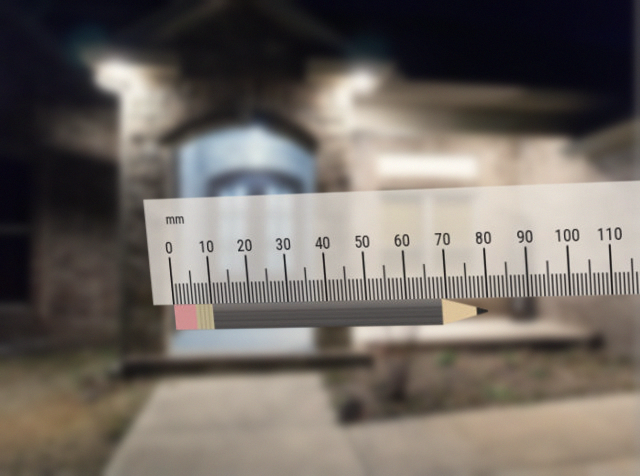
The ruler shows 80; mm
